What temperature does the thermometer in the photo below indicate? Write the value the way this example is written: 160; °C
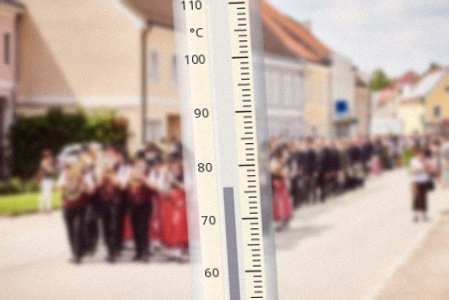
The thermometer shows 76; °C
